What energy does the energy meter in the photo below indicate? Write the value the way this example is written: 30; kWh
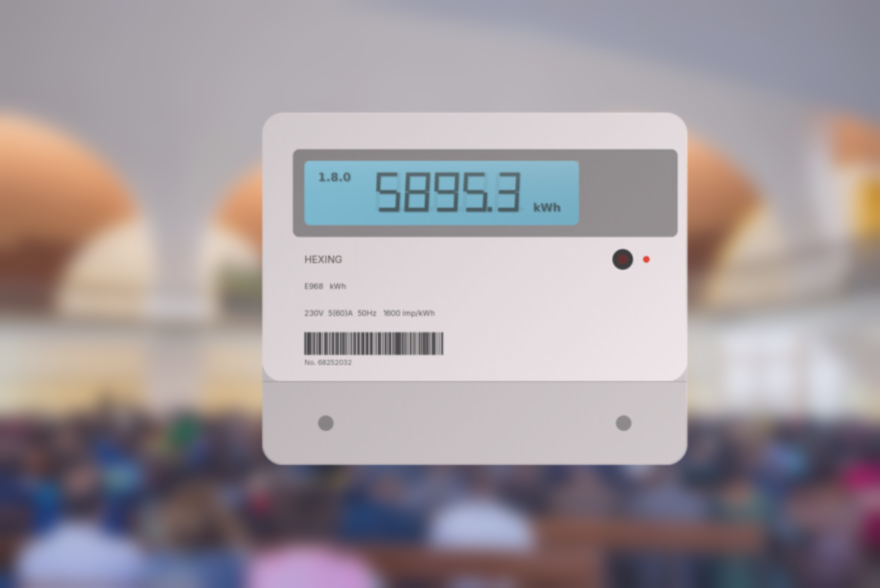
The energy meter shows 5895.3; kWh
